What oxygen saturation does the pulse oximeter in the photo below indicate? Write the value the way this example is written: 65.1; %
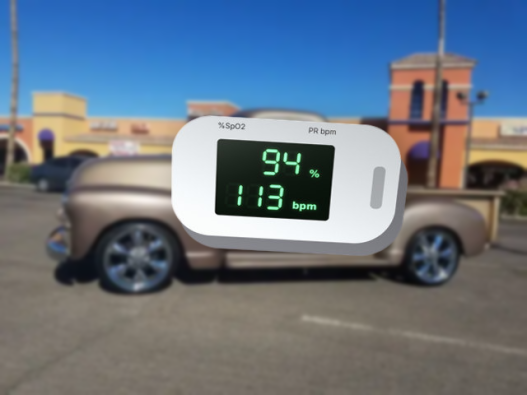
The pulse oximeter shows 94; %
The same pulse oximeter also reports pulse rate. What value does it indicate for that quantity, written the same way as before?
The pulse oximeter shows 113; bpm
